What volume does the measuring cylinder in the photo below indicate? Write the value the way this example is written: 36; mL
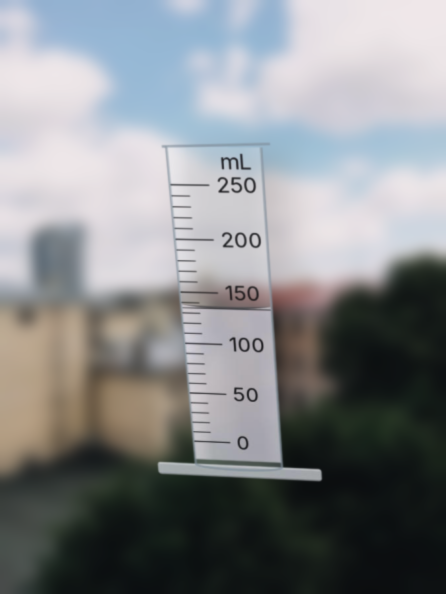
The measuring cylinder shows 135; mL
